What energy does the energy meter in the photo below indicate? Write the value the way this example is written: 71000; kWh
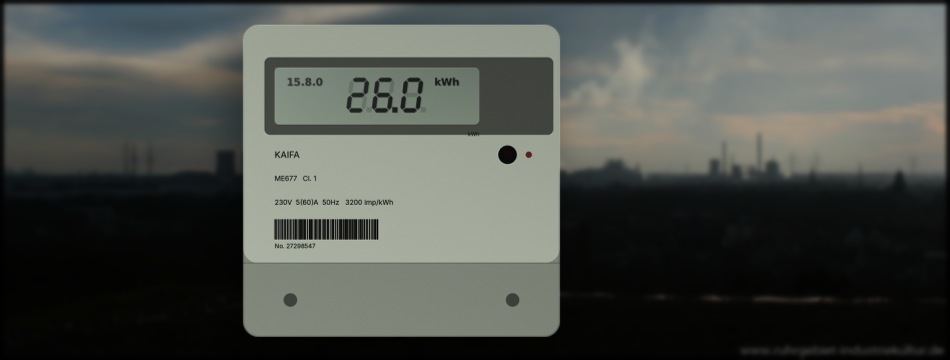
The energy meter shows 26.0; kWh
